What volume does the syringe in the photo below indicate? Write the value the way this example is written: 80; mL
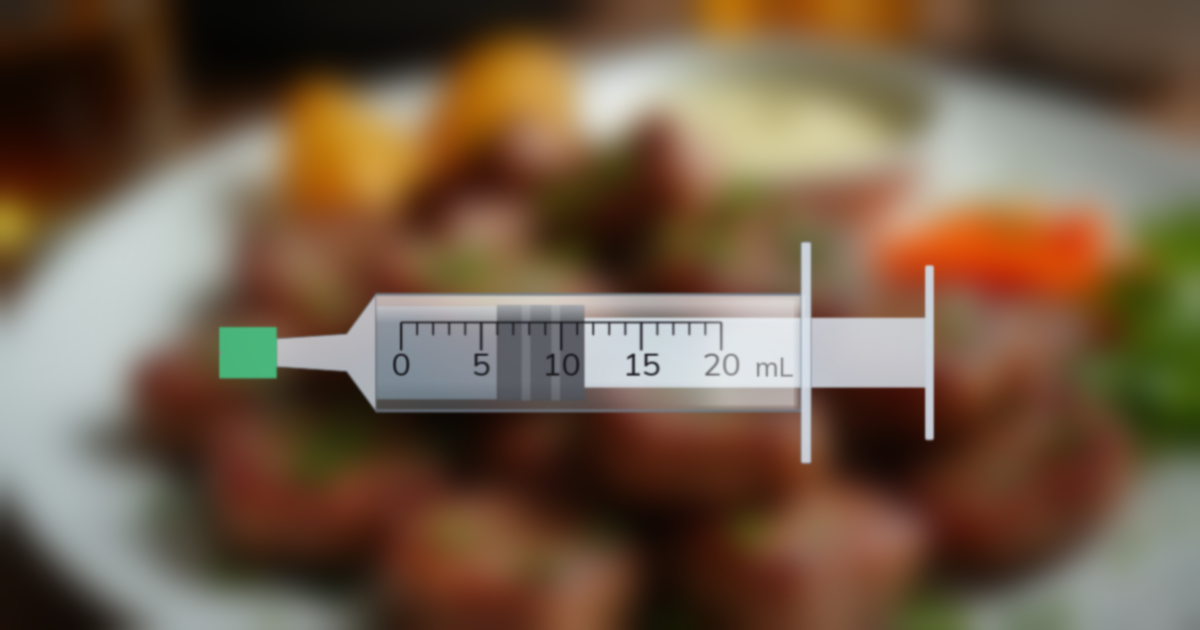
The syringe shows 6; mL
